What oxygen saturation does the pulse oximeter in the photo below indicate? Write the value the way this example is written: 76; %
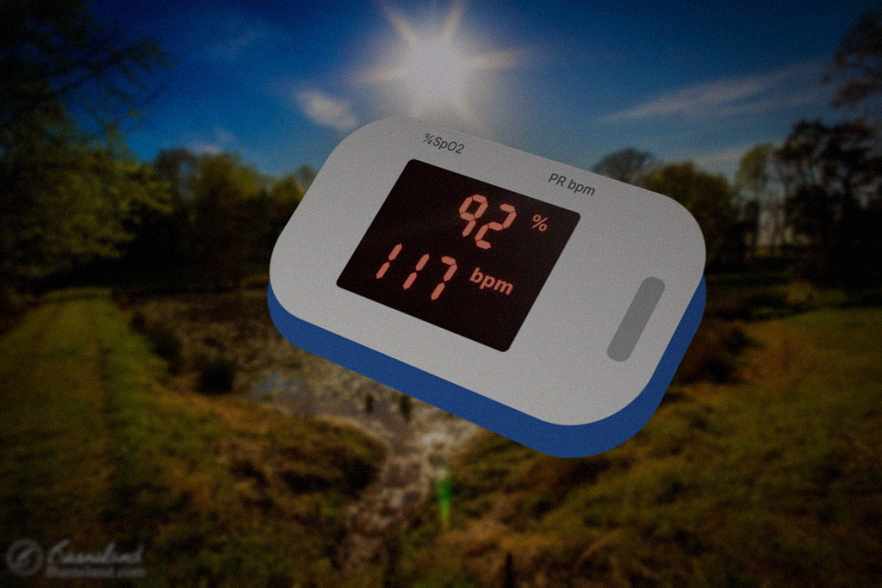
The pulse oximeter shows 92; %
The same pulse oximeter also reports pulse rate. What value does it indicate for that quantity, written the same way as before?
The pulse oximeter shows 117; bpm
